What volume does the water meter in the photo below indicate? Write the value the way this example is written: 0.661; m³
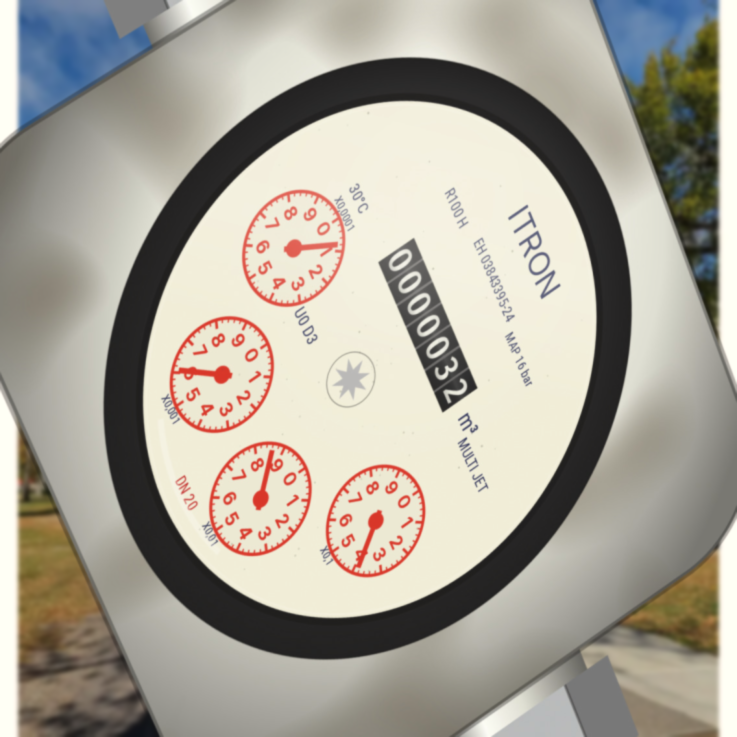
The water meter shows 32.3860; m³
